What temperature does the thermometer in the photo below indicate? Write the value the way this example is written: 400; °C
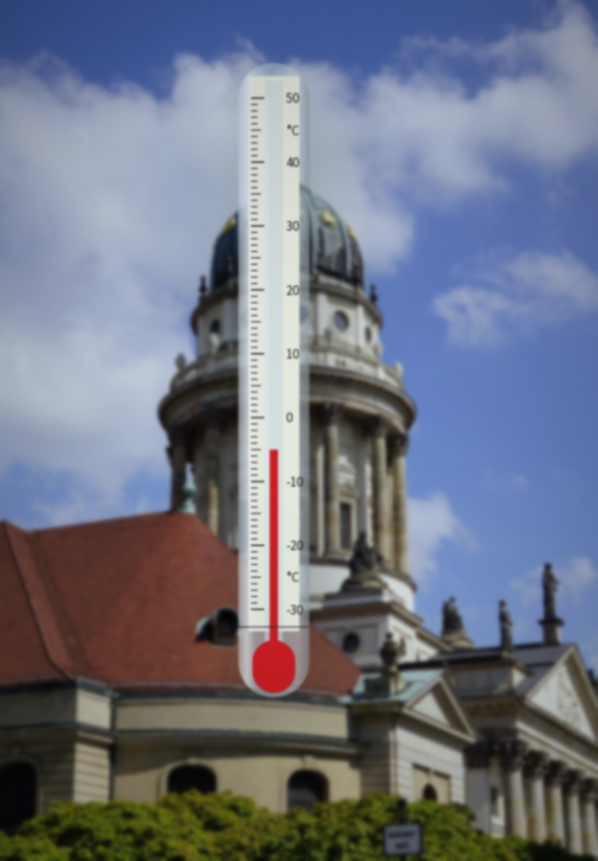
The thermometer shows -5; °C
